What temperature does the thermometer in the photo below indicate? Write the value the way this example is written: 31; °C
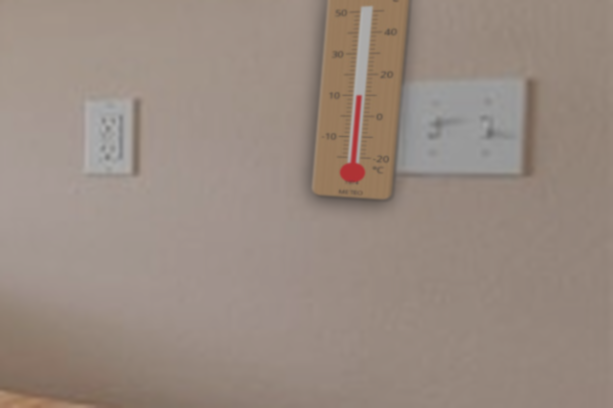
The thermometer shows 10; °C
